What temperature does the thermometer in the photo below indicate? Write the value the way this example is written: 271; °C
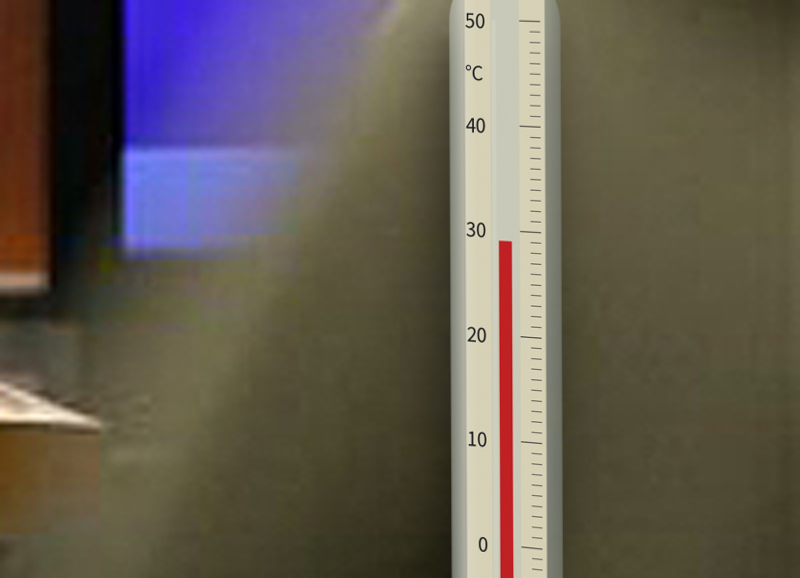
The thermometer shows 29; °C
